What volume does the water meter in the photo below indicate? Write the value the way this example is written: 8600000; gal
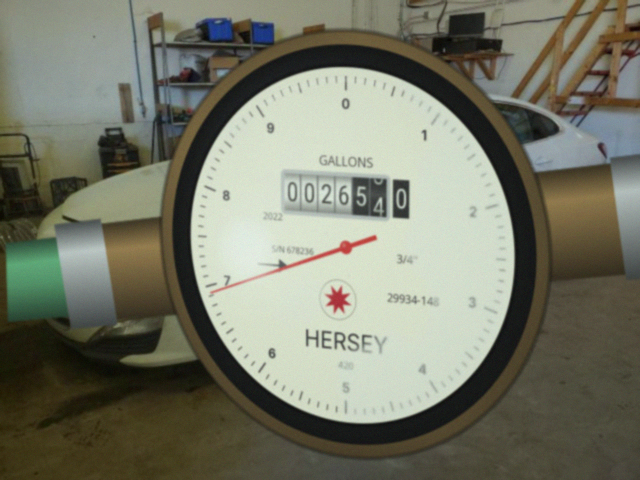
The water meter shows 26536.9; gal
